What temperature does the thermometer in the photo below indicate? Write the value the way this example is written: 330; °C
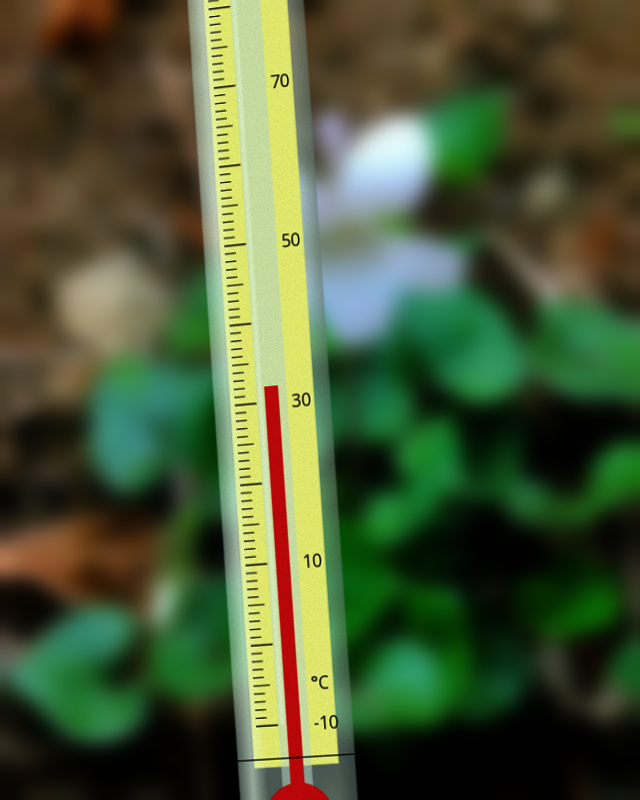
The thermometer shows 32; °C
